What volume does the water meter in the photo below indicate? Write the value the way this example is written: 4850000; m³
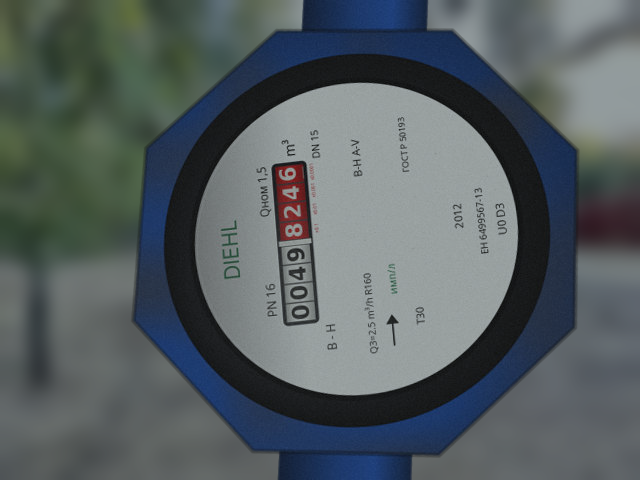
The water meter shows 49.8246; m³
